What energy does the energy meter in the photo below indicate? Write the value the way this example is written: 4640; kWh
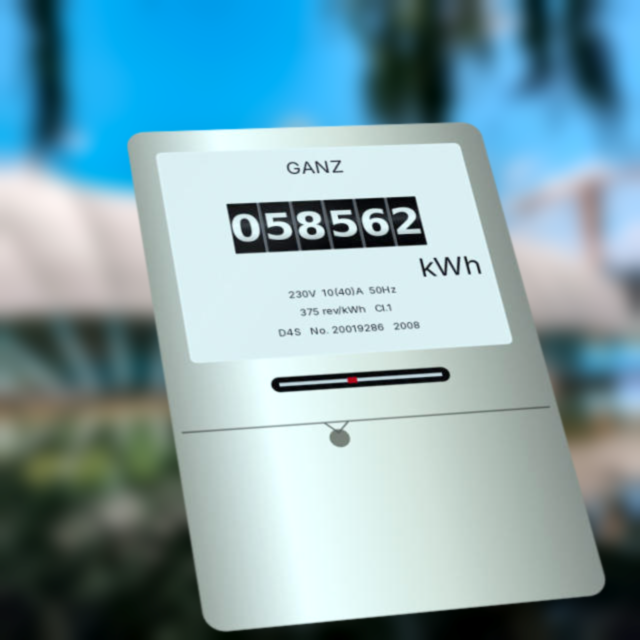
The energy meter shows 58562; kWh
